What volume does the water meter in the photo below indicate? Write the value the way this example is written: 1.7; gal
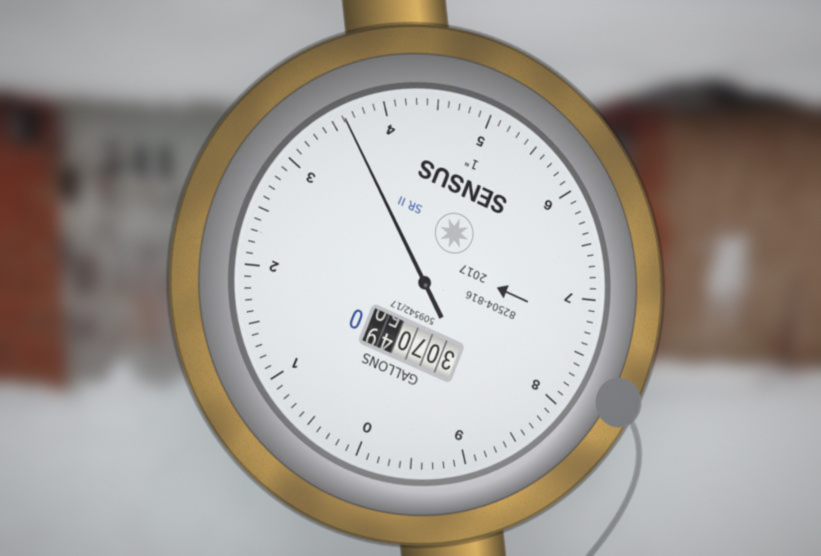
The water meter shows 3070493.6; gal
